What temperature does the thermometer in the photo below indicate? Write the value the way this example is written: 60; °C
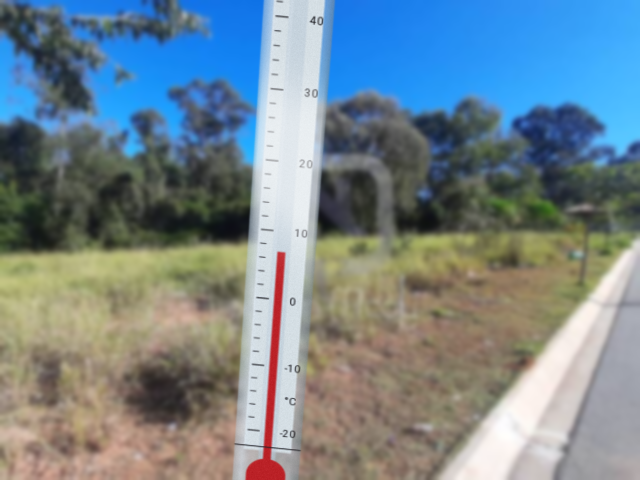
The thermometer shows 7; °C
